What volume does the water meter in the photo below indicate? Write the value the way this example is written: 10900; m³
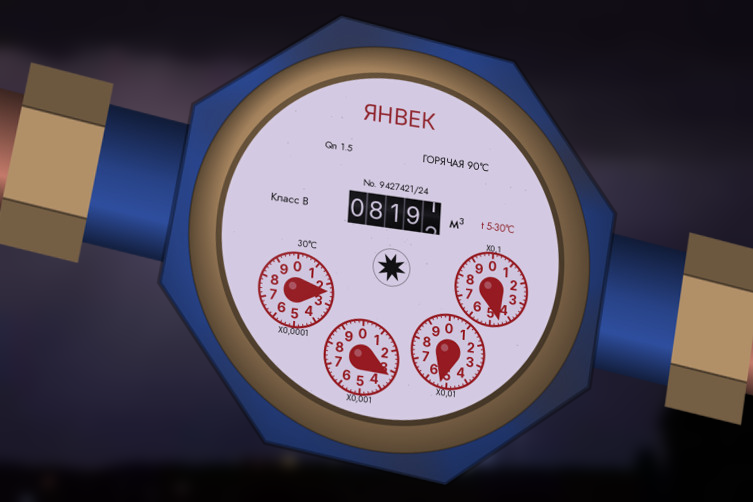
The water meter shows 8191.4532; m³
